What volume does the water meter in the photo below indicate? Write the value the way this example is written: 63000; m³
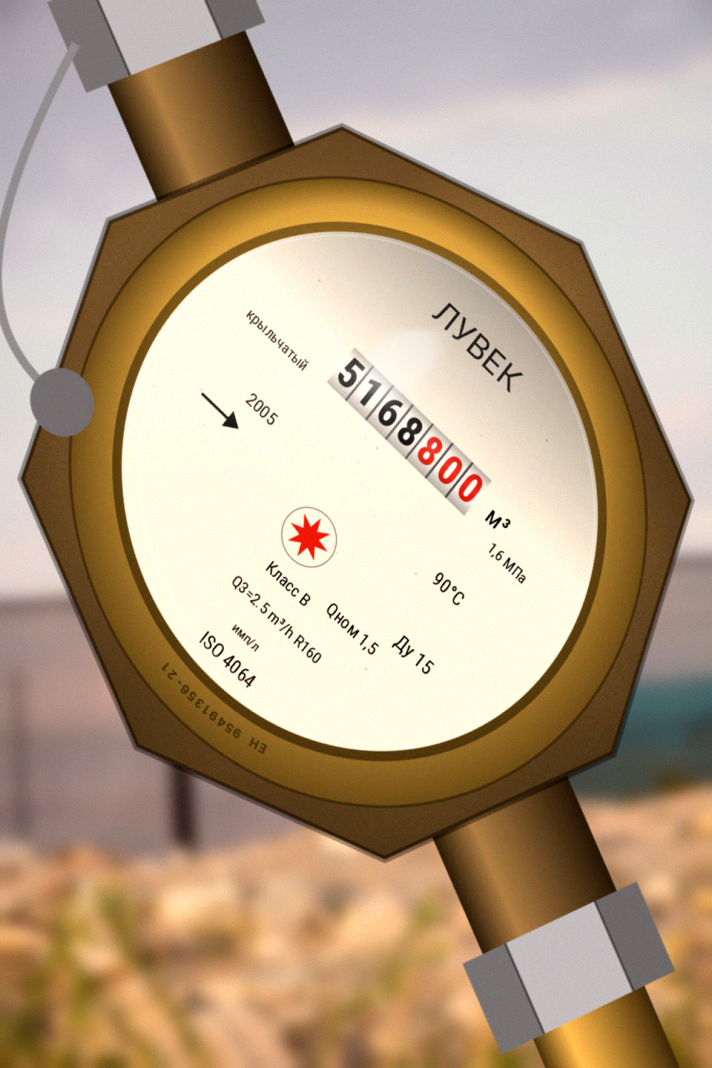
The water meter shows 5168.800; m³
